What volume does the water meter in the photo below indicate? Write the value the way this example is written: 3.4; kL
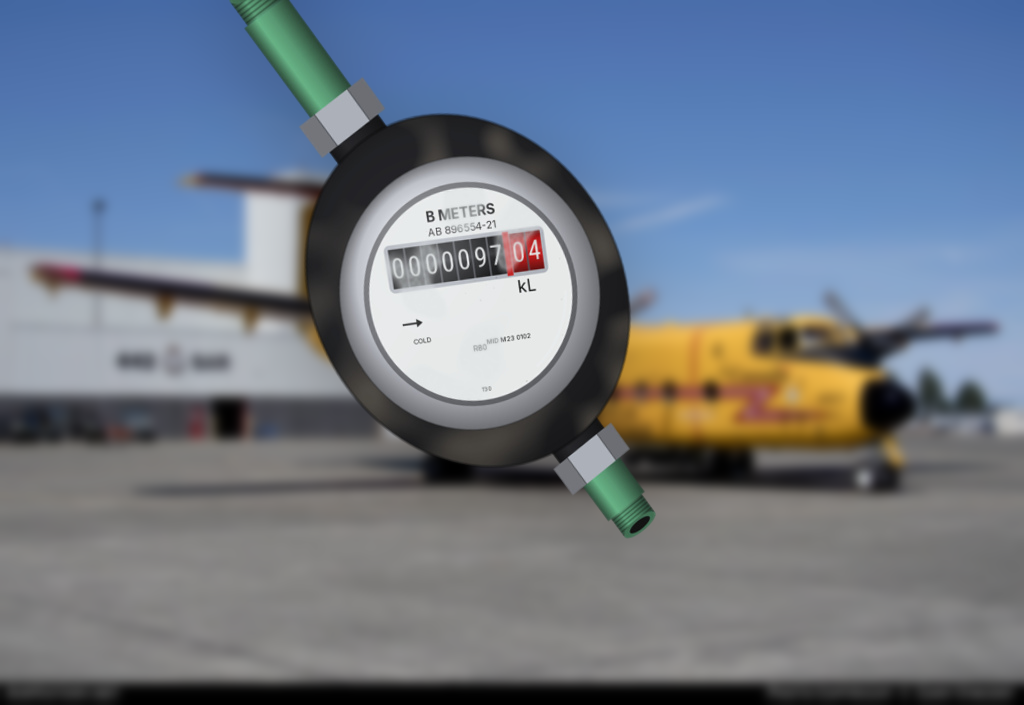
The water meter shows 97.04; kL
